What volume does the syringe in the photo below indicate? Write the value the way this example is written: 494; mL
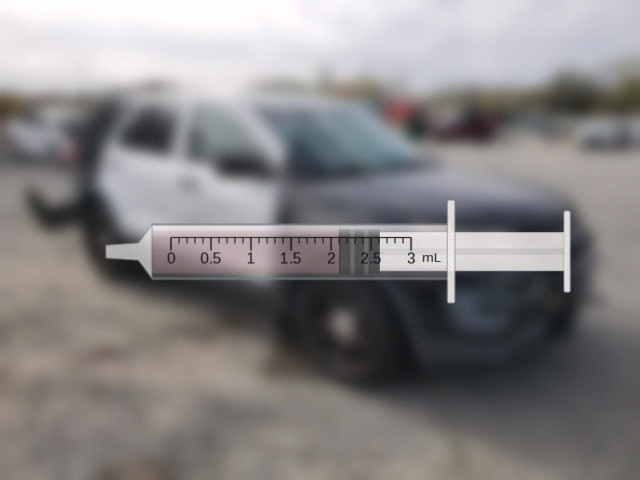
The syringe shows 2.1; mL
